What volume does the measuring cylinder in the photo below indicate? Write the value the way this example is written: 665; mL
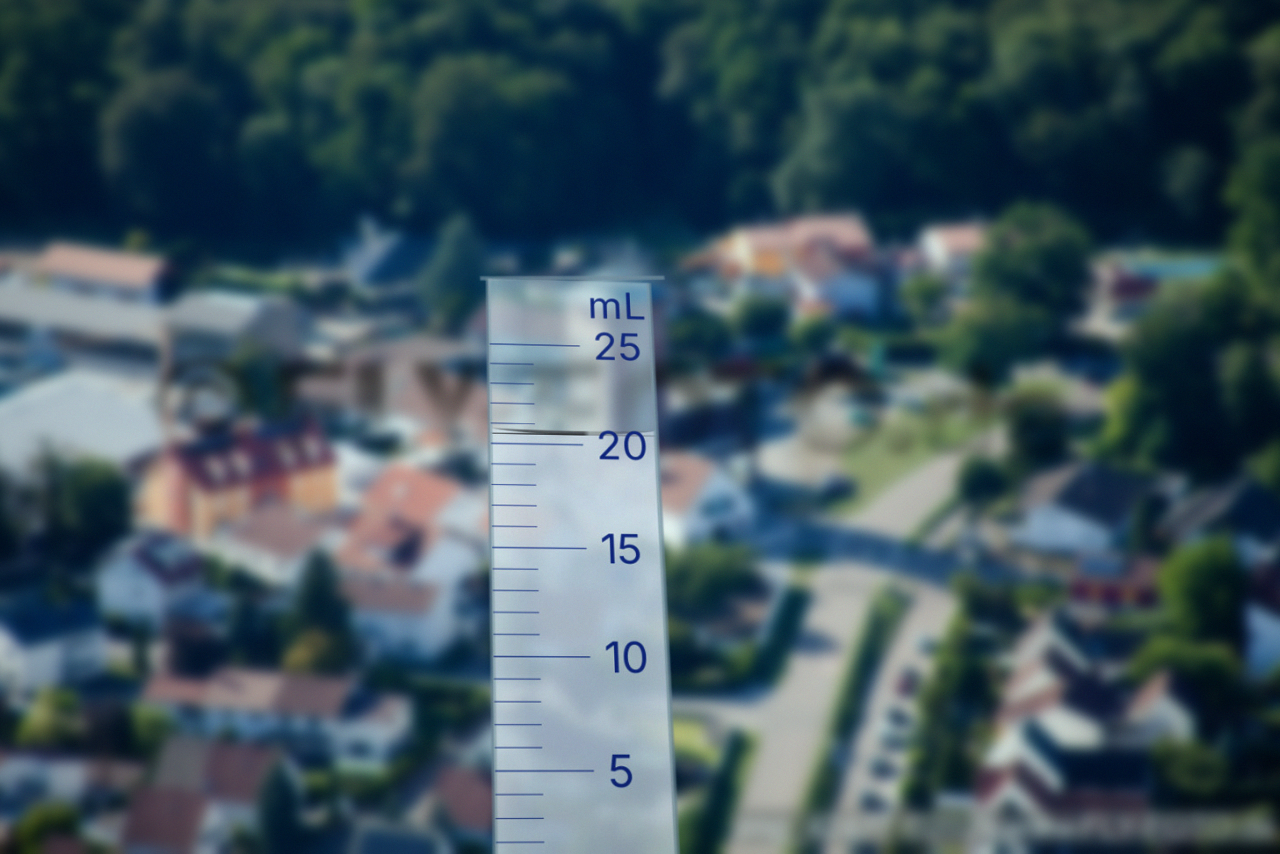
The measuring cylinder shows 20.5; mL
